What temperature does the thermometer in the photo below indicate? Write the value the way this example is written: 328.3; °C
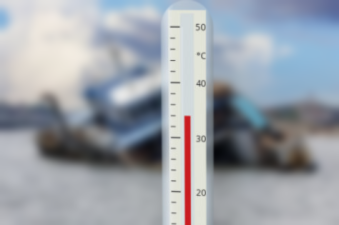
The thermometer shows 34; °C
